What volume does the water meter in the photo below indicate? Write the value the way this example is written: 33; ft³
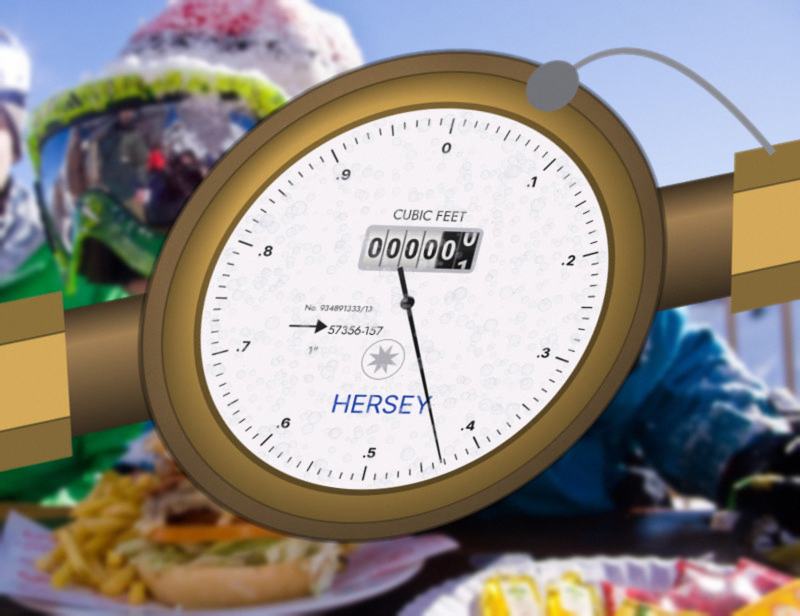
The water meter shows 0.43; ft³
